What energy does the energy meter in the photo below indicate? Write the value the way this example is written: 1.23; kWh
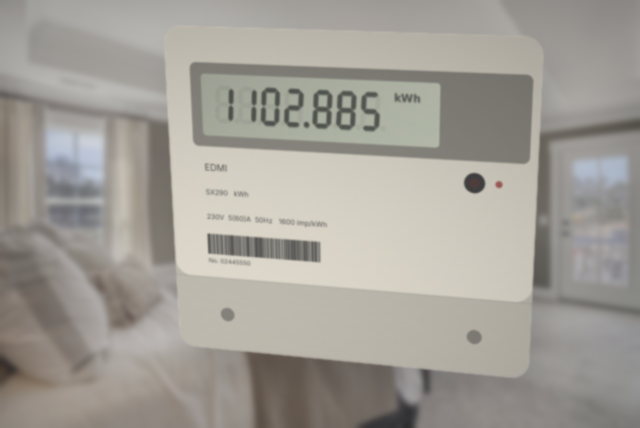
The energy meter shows 1102.885; kWh
